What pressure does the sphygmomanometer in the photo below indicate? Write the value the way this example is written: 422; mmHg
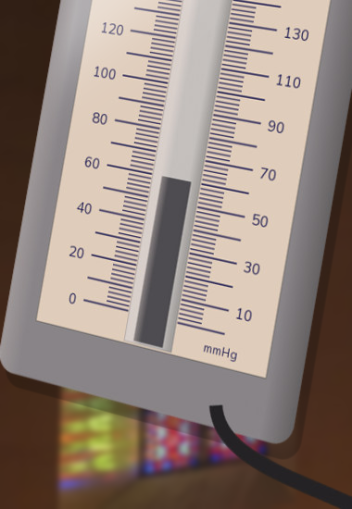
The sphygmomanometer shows 60; mmHg
